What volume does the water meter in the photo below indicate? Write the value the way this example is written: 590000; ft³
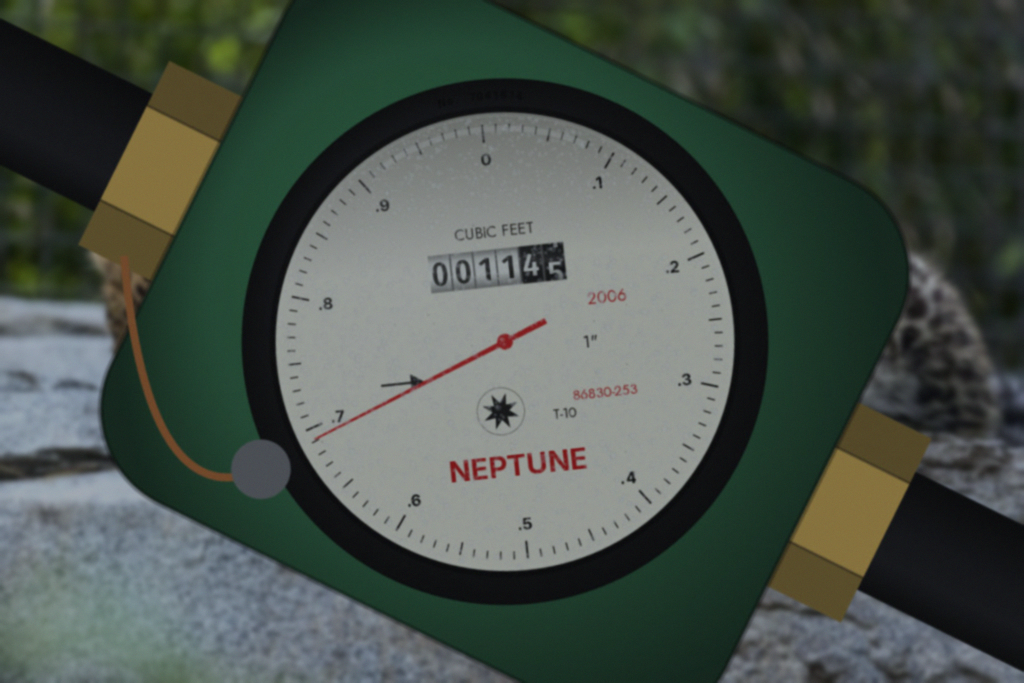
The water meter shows 1144.69; ft³
